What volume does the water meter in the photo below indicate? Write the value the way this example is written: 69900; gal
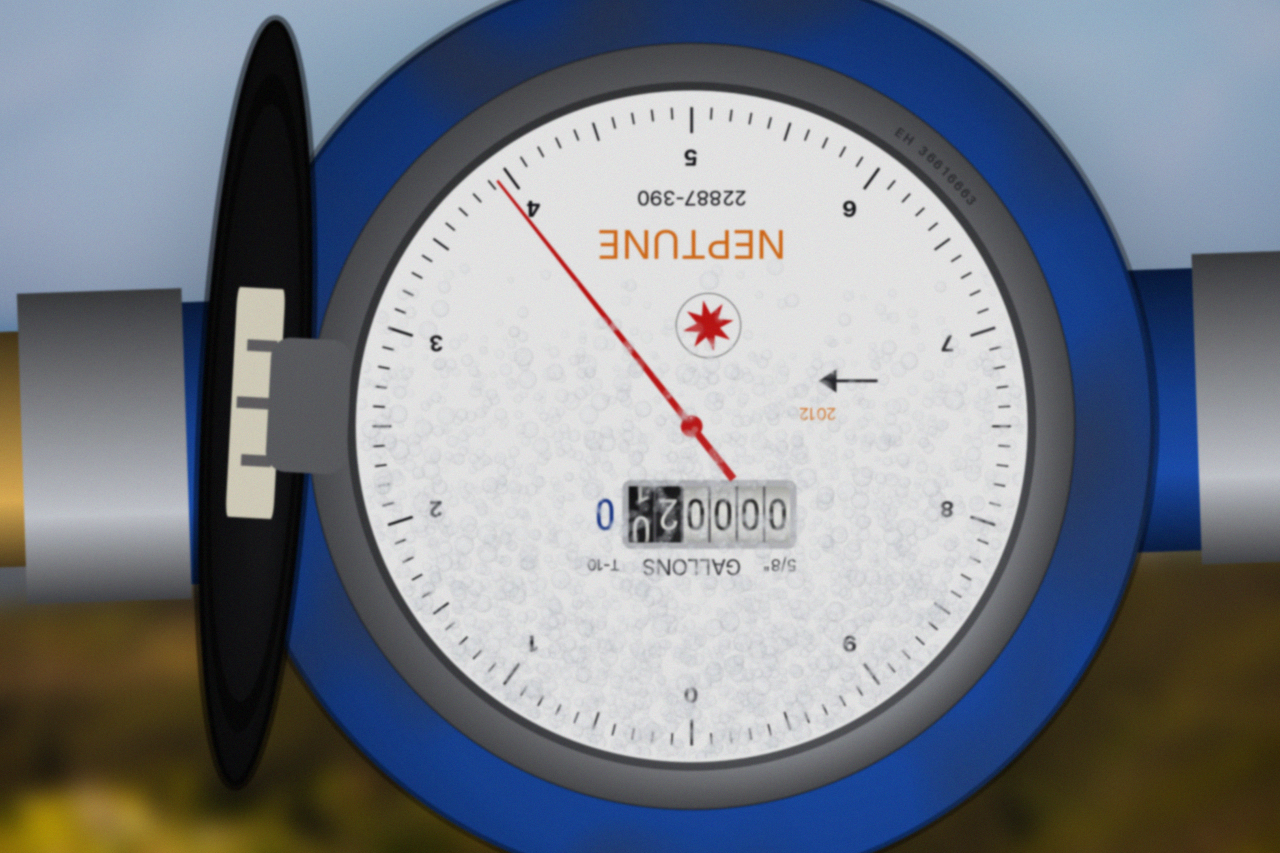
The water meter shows 203.9; gal
